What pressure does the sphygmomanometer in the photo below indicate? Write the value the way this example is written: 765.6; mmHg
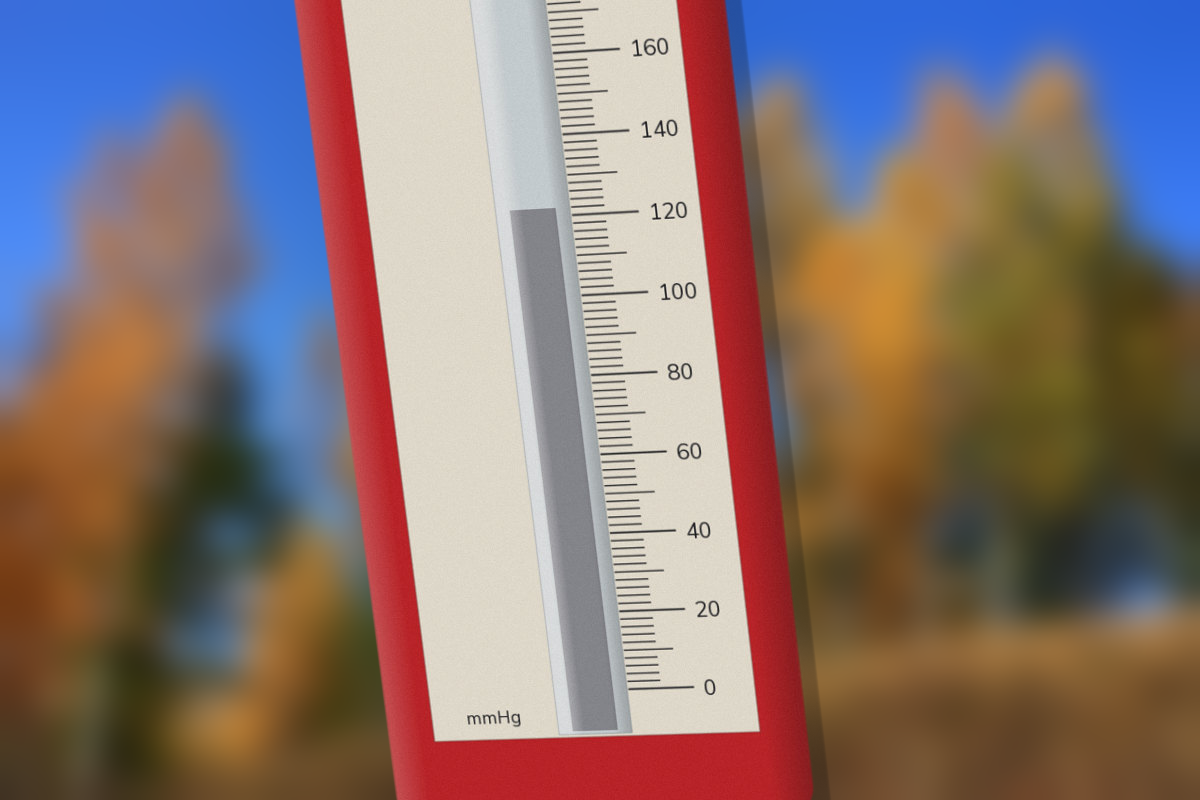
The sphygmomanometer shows 122; mmHg
